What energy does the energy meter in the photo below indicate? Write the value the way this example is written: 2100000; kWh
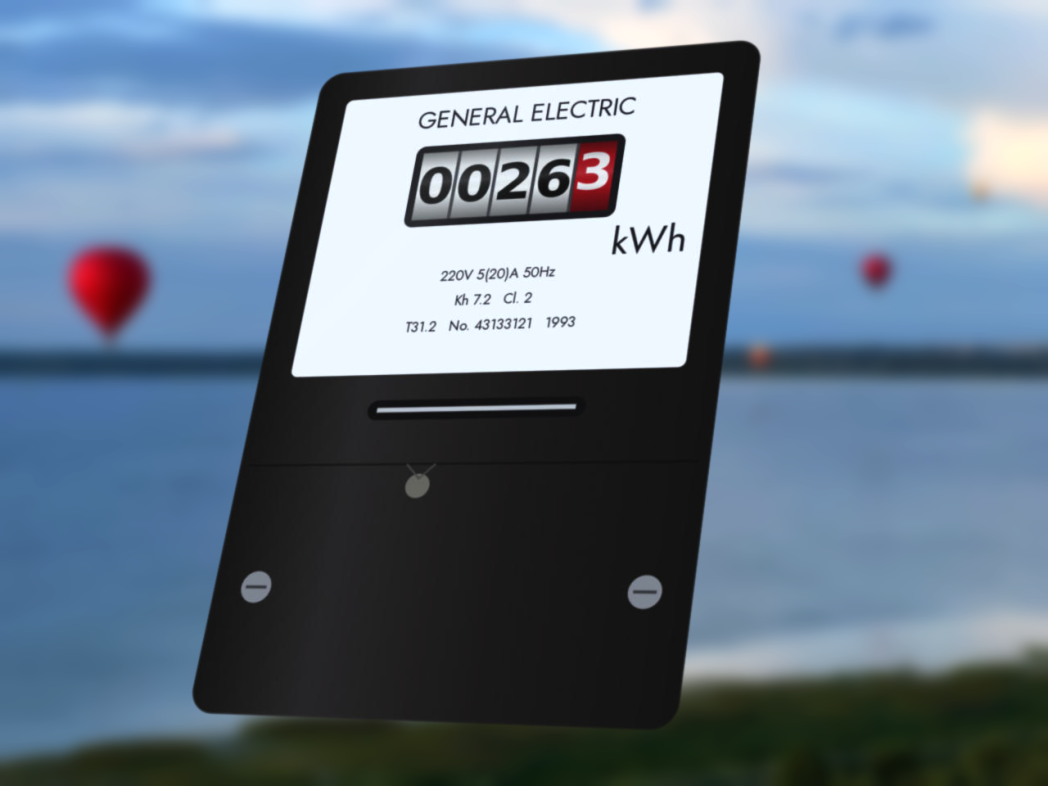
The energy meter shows 26.3; kWh
